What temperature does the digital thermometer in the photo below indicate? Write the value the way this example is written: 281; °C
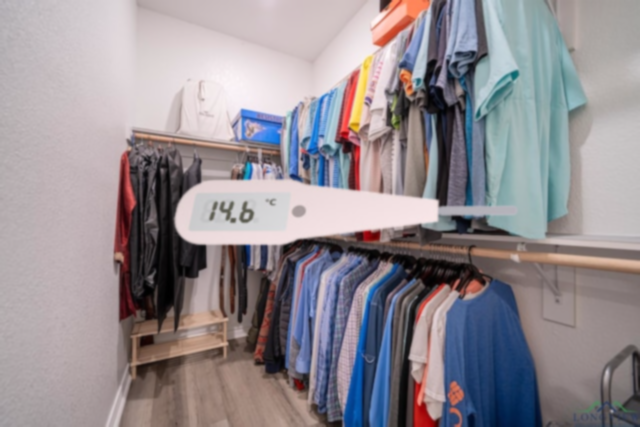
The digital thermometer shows 14.6; °C
